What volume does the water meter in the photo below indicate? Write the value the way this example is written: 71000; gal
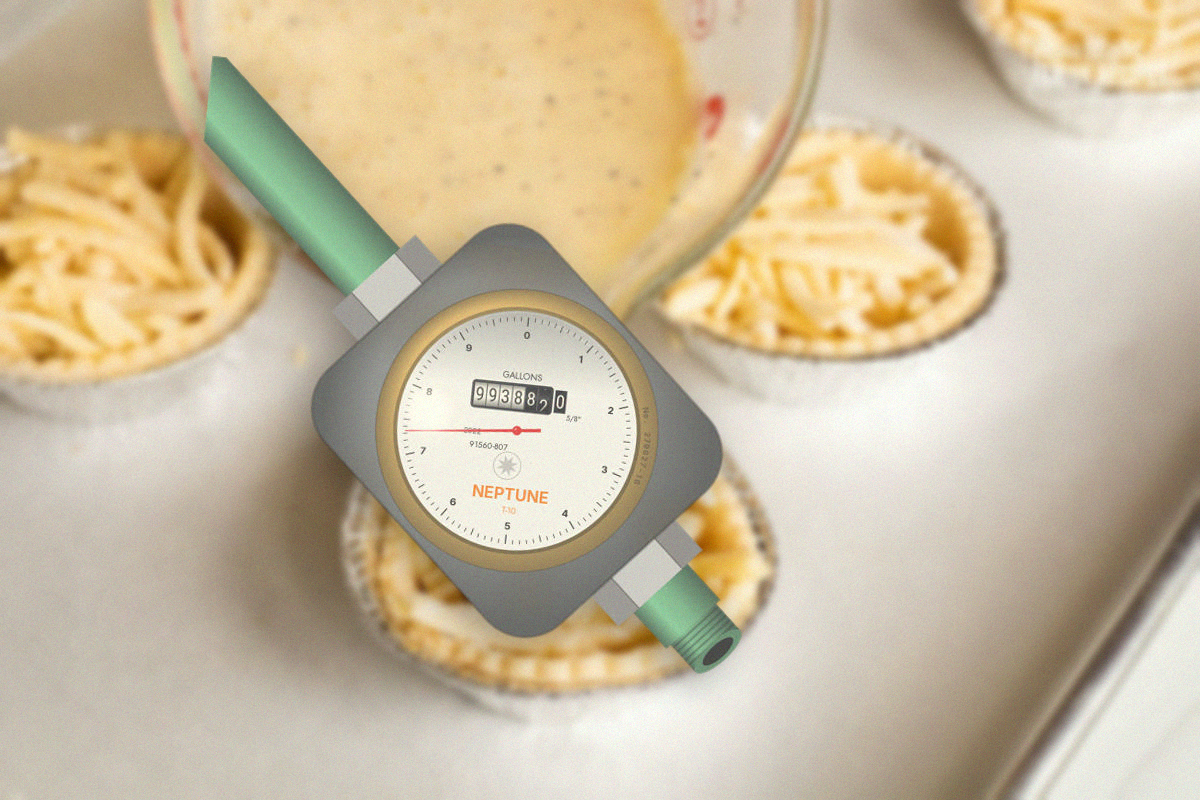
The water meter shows 9938817.3; gal
